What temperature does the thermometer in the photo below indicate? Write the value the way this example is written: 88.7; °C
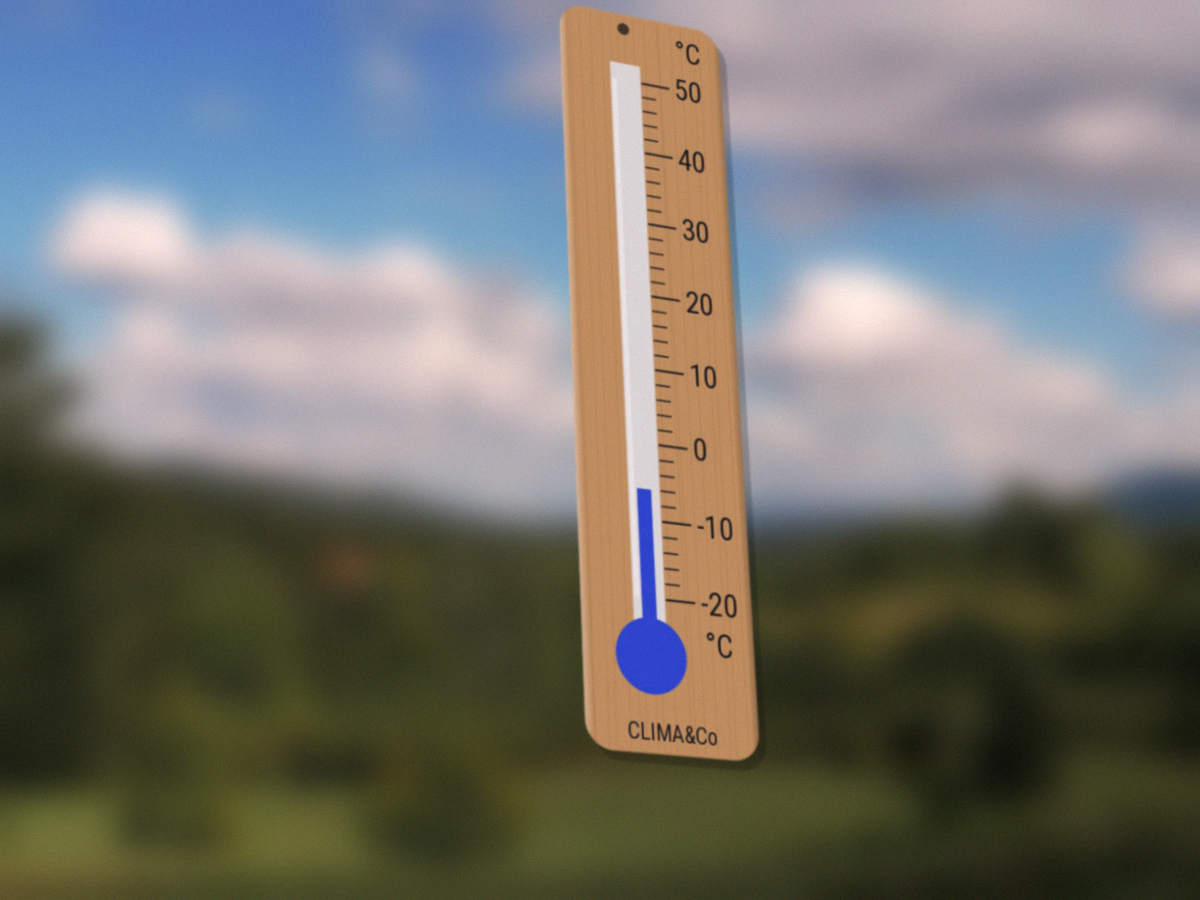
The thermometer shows -6; °C
